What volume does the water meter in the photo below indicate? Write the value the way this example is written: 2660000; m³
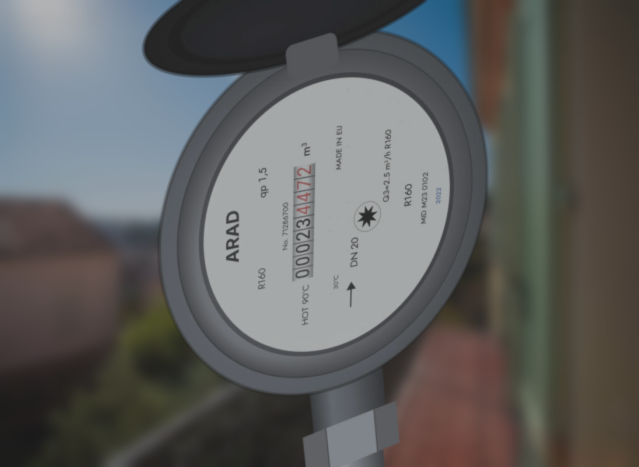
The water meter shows 23.4472; m³
